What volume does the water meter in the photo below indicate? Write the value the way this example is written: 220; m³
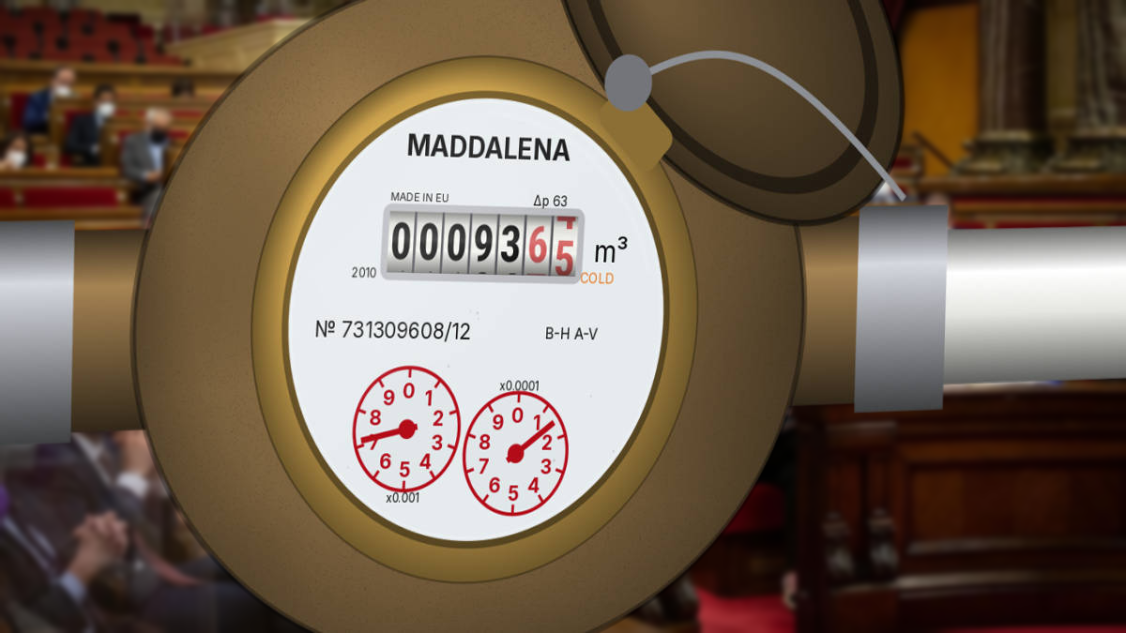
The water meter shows 93.6471; m³
